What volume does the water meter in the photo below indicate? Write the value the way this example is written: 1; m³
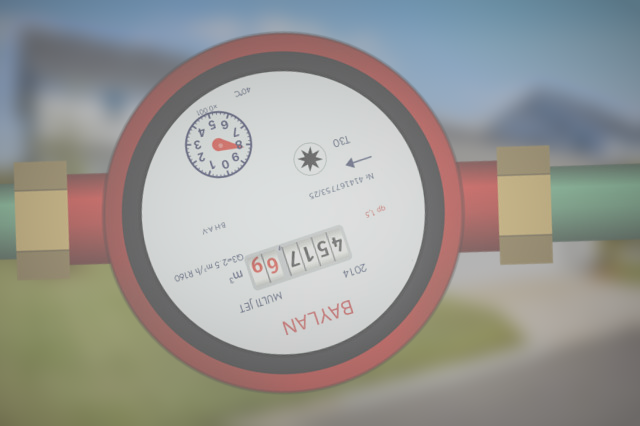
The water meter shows 4517.688; m³
